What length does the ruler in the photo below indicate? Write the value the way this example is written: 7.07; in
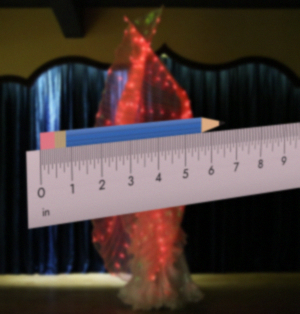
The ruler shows 6.5; in
